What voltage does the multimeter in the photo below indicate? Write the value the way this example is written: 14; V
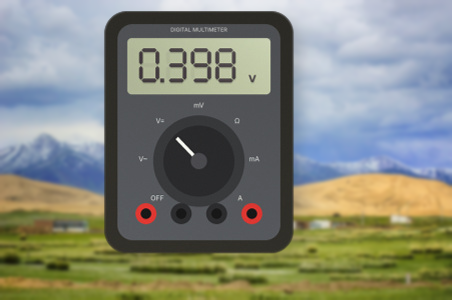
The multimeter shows 0.398; V
